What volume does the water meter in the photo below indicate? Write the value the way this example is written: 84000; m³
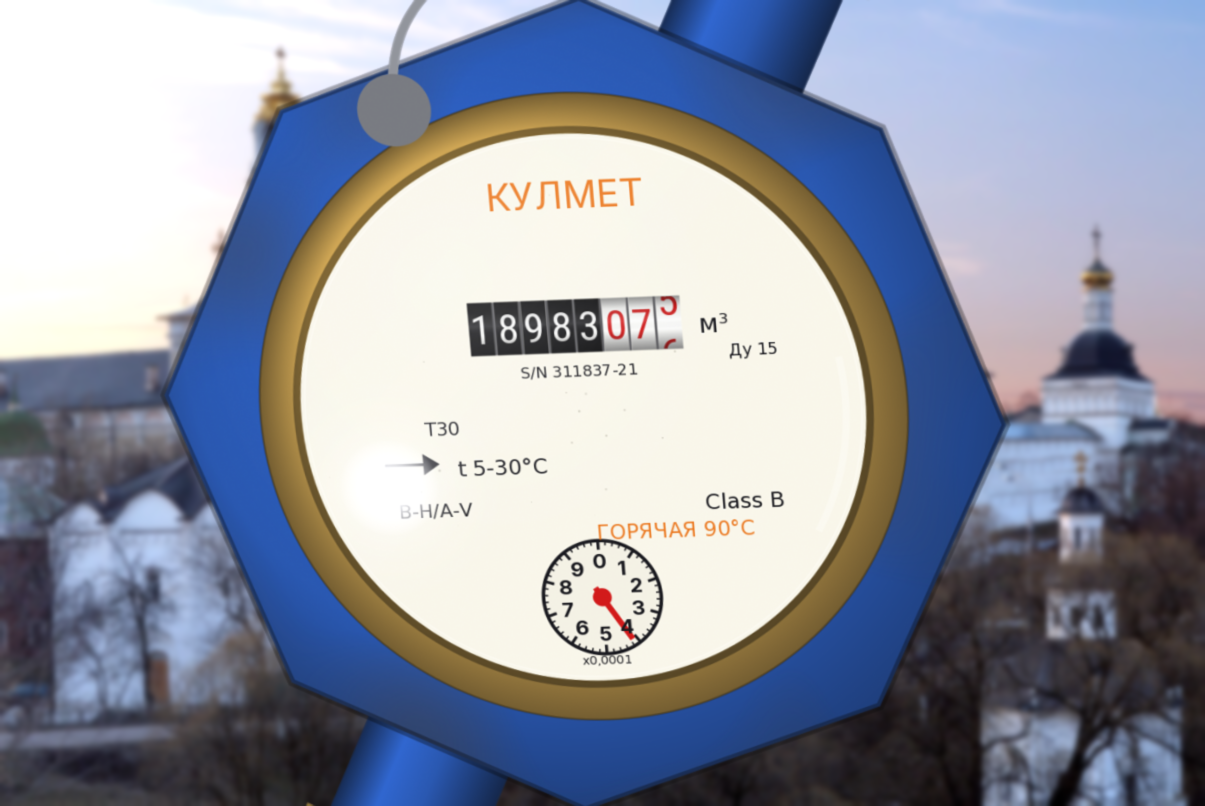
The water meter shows 18983.0754; m³
